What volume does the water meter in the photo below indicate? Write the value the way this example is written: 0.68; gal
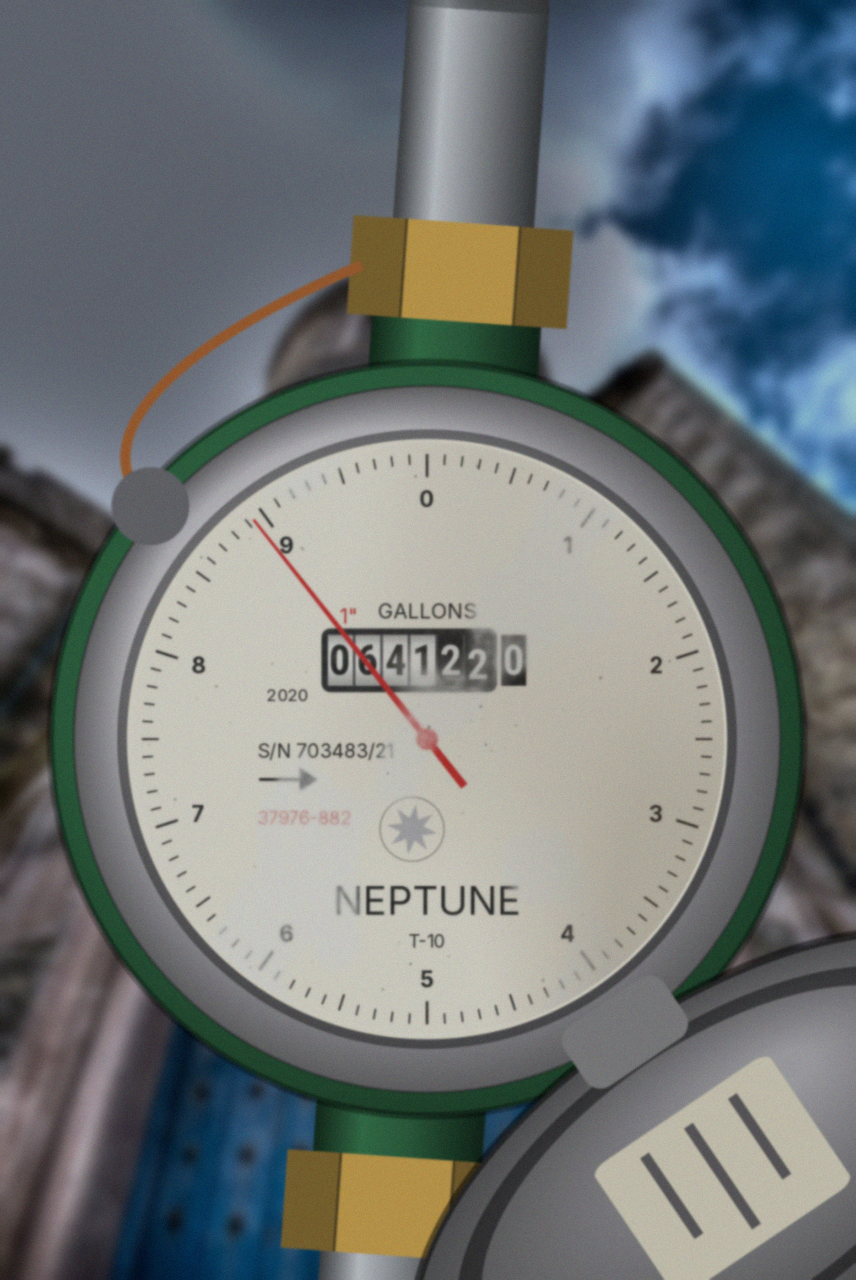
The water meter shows 641218.9; gal
